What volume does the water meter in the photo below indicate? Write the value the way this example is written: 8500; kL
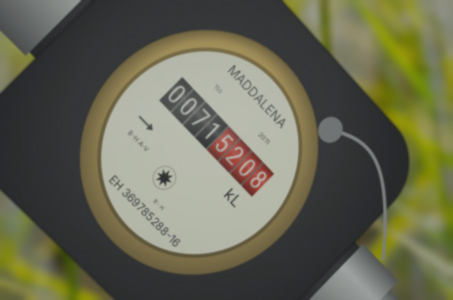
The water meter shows 71.5208; kL
